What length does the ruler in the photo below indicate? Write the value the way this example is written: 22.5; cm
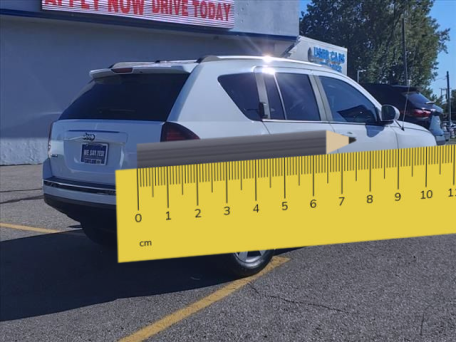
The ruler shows 7.5; cm
